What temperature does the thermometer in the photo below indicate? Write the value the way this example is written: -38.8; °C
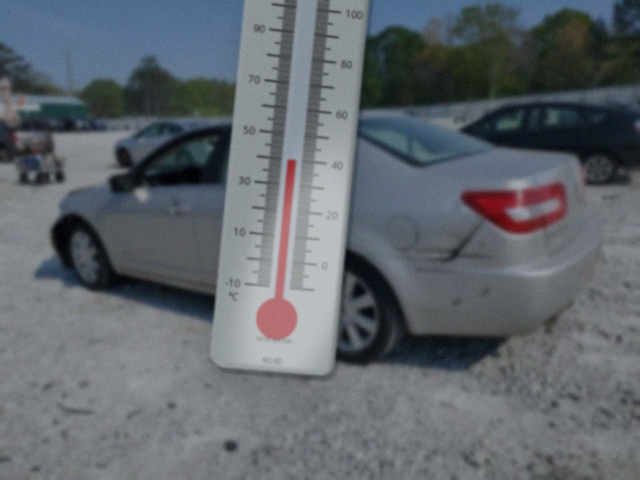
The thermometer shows 40; °C
